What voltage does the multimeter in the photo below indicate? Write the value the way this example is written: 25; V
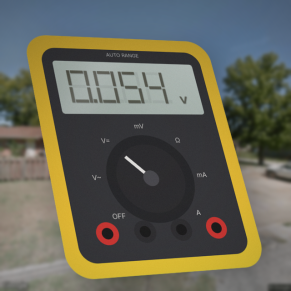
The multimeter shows 0.054; V
